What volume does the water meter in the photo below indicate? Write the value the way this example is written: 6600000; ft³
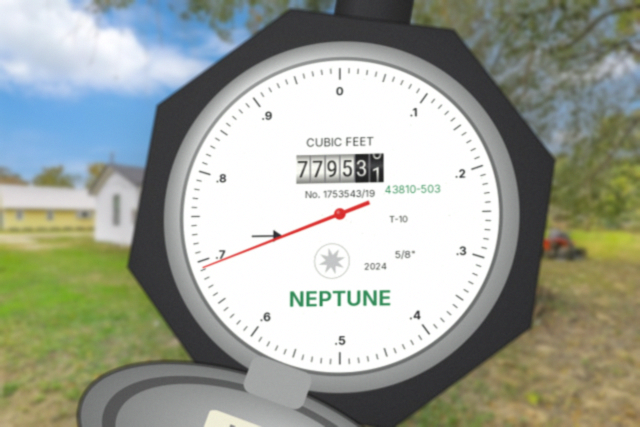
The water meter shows 779530.69; ft³
